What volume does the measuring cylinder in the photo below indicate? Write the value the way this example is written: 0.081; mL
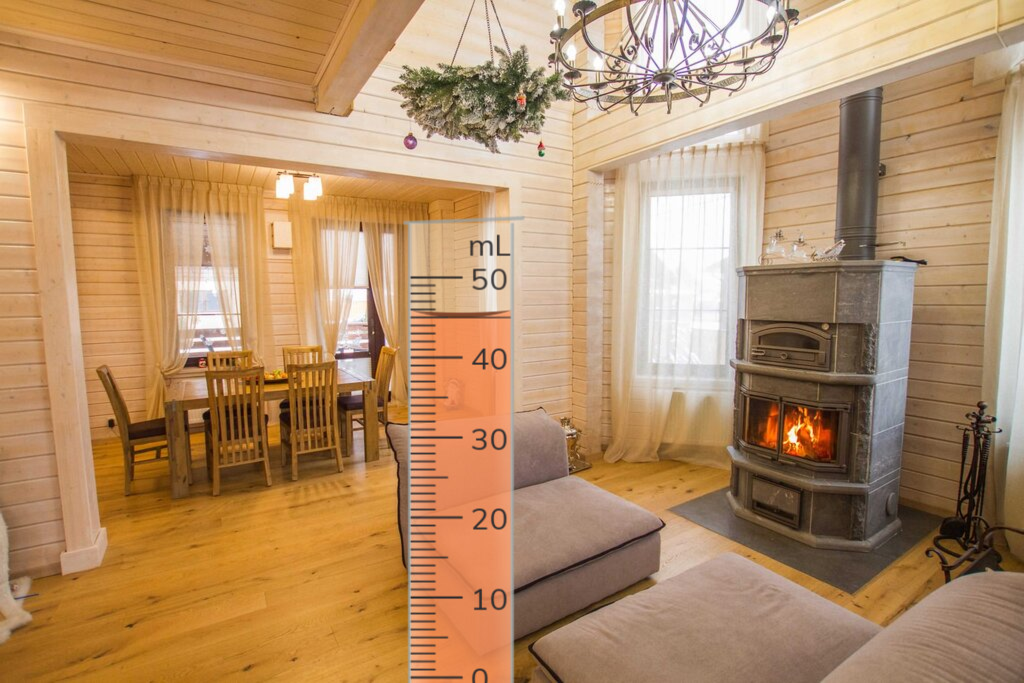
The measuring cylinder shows 45; mL
